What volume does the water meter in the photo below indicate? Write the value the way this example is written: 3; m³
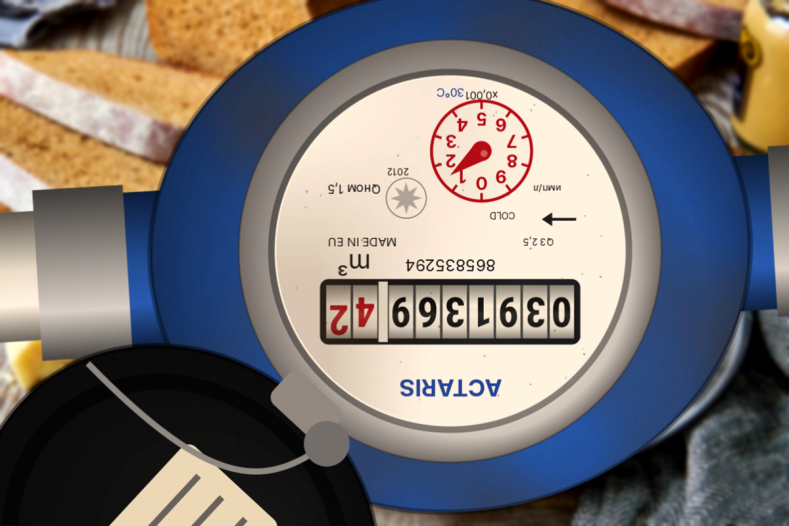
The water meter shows 391369.421; m³
